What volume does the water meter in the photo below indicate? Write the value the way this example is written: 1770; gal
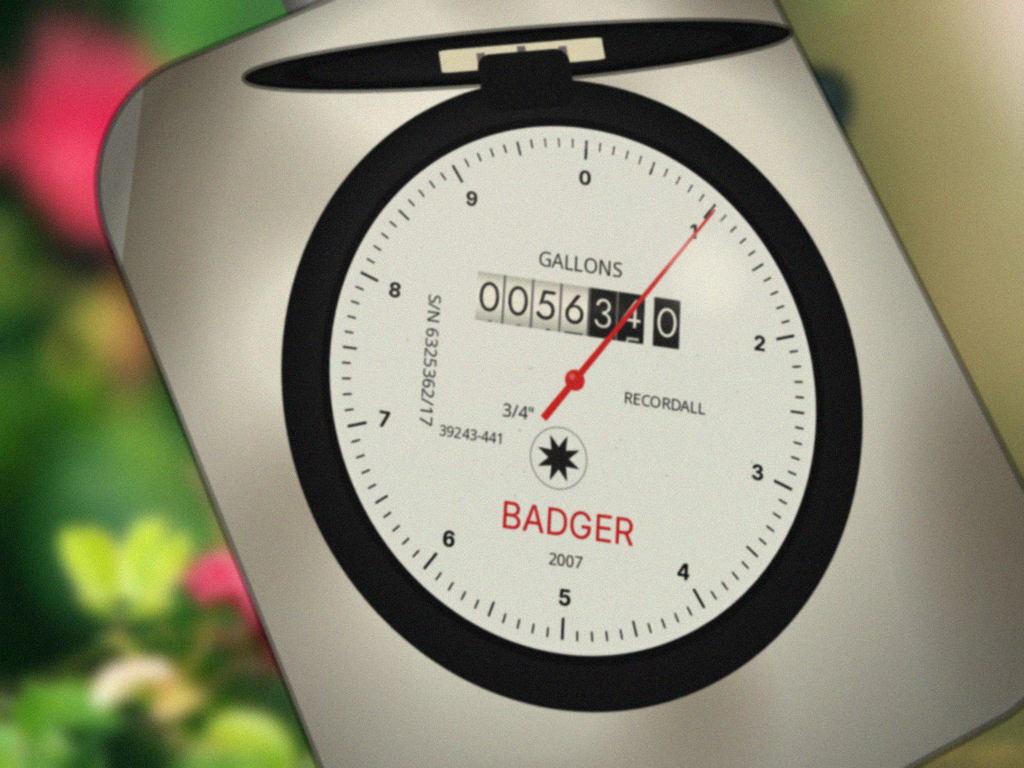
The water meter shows 56341.0; gal
